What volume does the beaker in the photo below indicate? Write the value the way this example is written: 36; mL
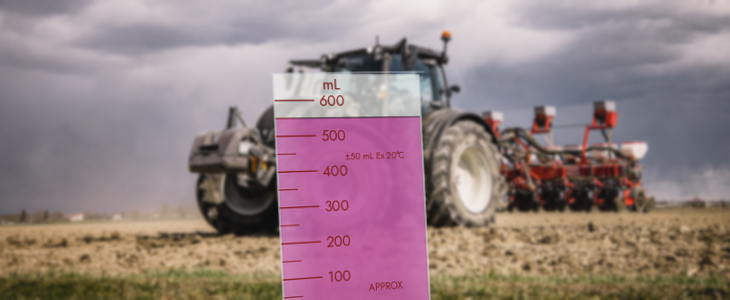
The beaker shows 550; mL
